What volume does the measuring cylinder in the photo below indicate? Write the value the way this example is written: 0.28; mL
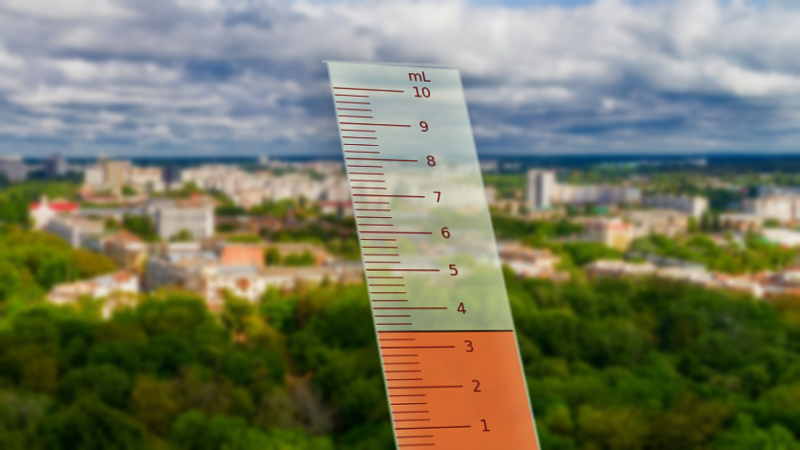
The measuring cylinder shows 3.4; mL
